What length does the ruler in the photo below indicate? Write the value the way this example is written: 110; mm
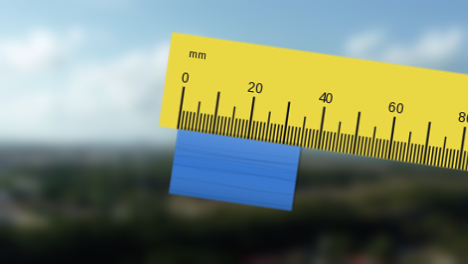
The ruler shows 35; mm
